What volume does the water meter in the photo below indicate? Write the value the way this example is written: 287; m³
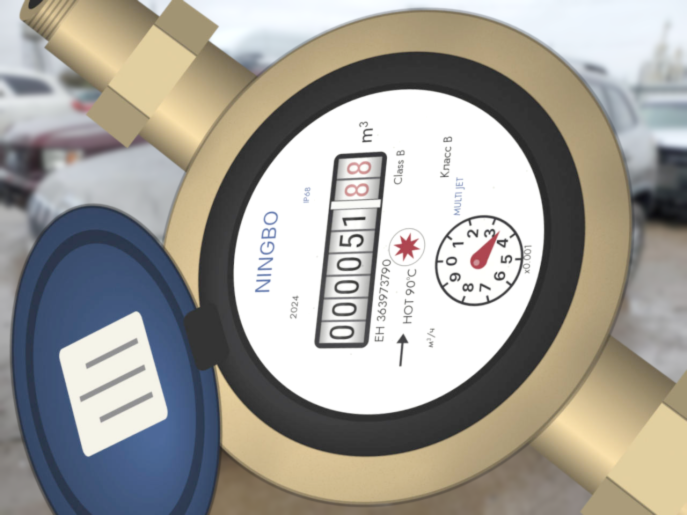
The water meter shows 51.883; m³
